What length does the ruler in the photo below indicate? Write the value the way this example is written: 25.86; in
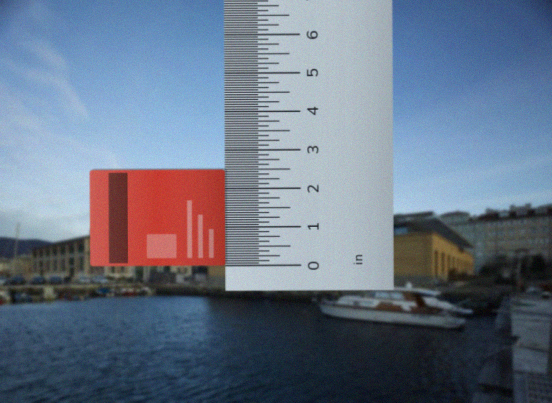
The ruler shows 2.5; in
